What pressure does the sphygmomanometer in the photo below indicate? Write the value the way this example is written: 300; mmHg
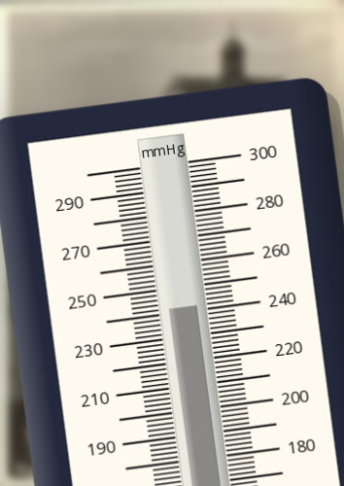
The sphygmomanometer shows 242; mmHg
